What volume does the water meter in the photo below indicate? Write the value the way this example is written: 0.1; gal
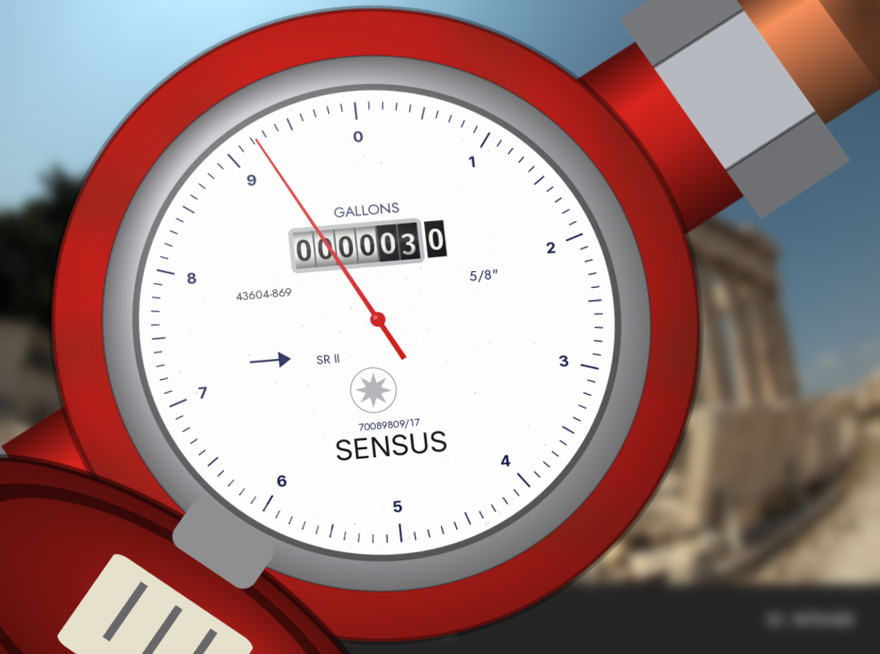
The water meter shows 29.2; gal
